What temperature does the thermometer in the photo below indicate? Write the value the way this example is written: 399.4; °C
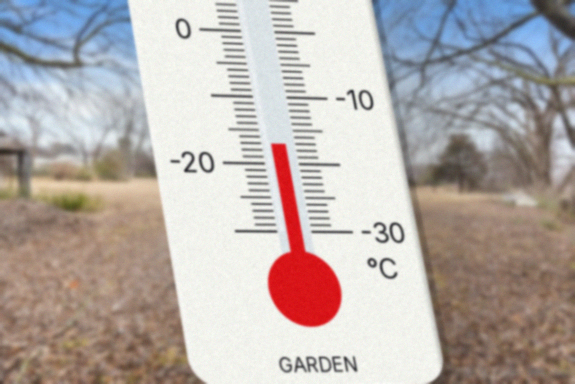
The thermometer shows -17; °C
